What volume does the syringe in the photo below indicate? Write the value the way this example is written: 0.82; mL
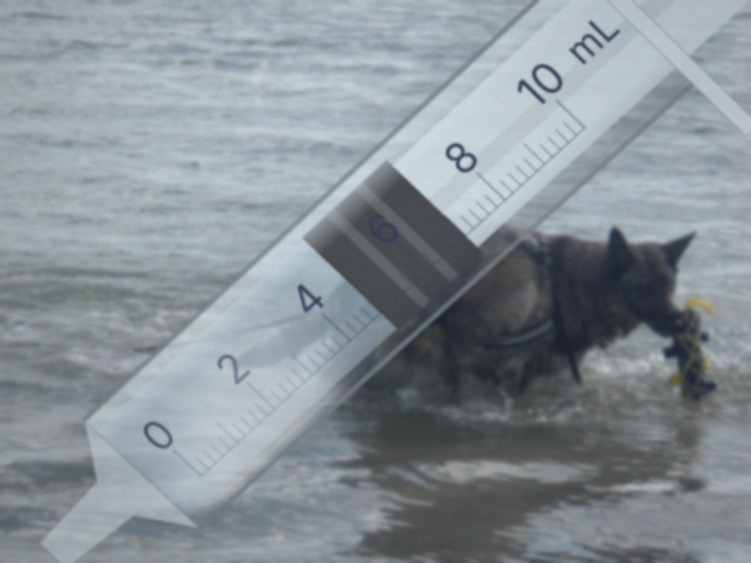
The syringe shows 4.8; mL
